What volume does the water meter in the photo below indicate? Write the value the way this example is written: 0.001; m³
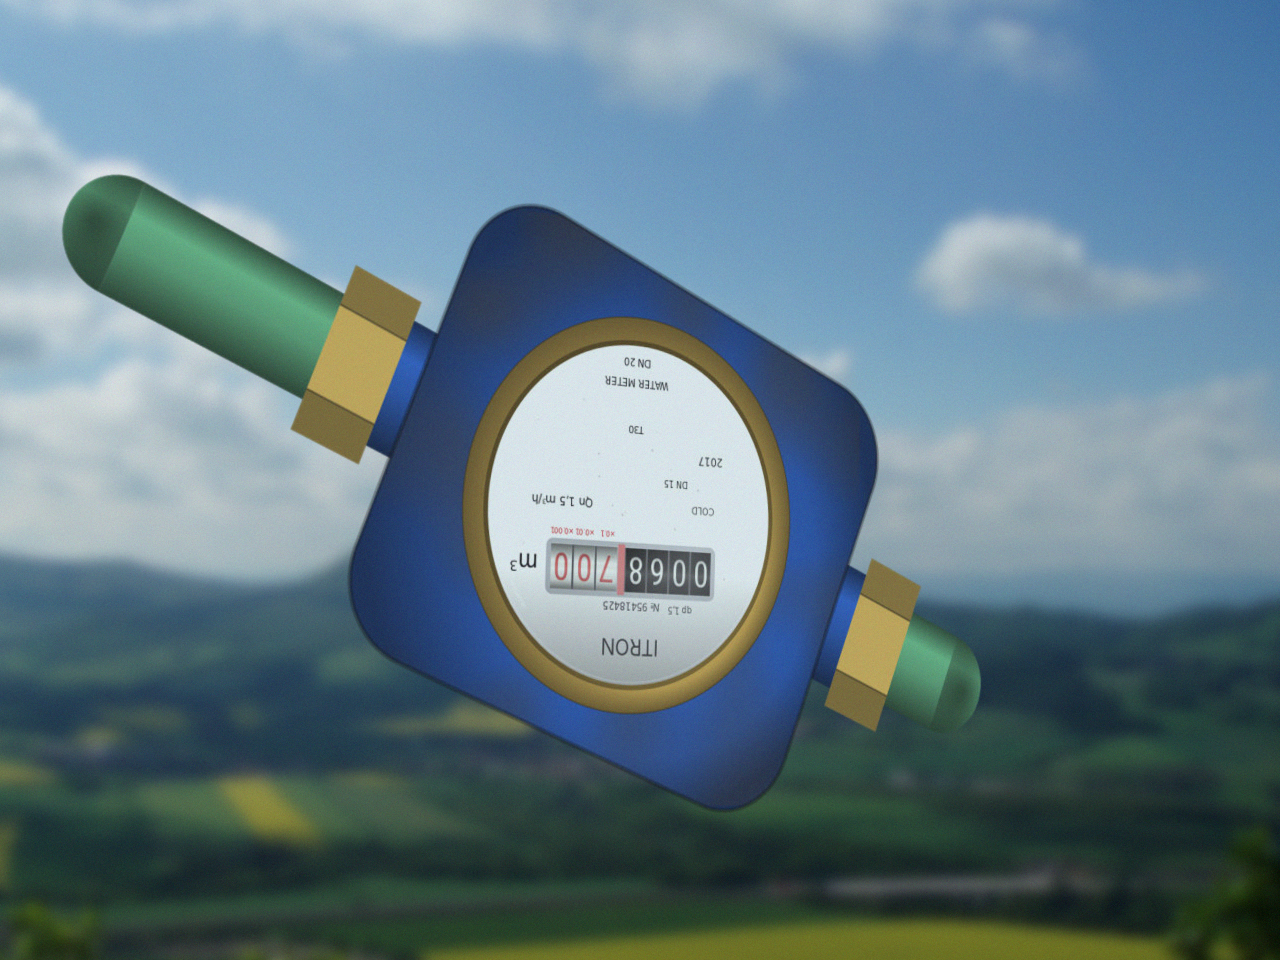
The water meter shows 68.700; m³
